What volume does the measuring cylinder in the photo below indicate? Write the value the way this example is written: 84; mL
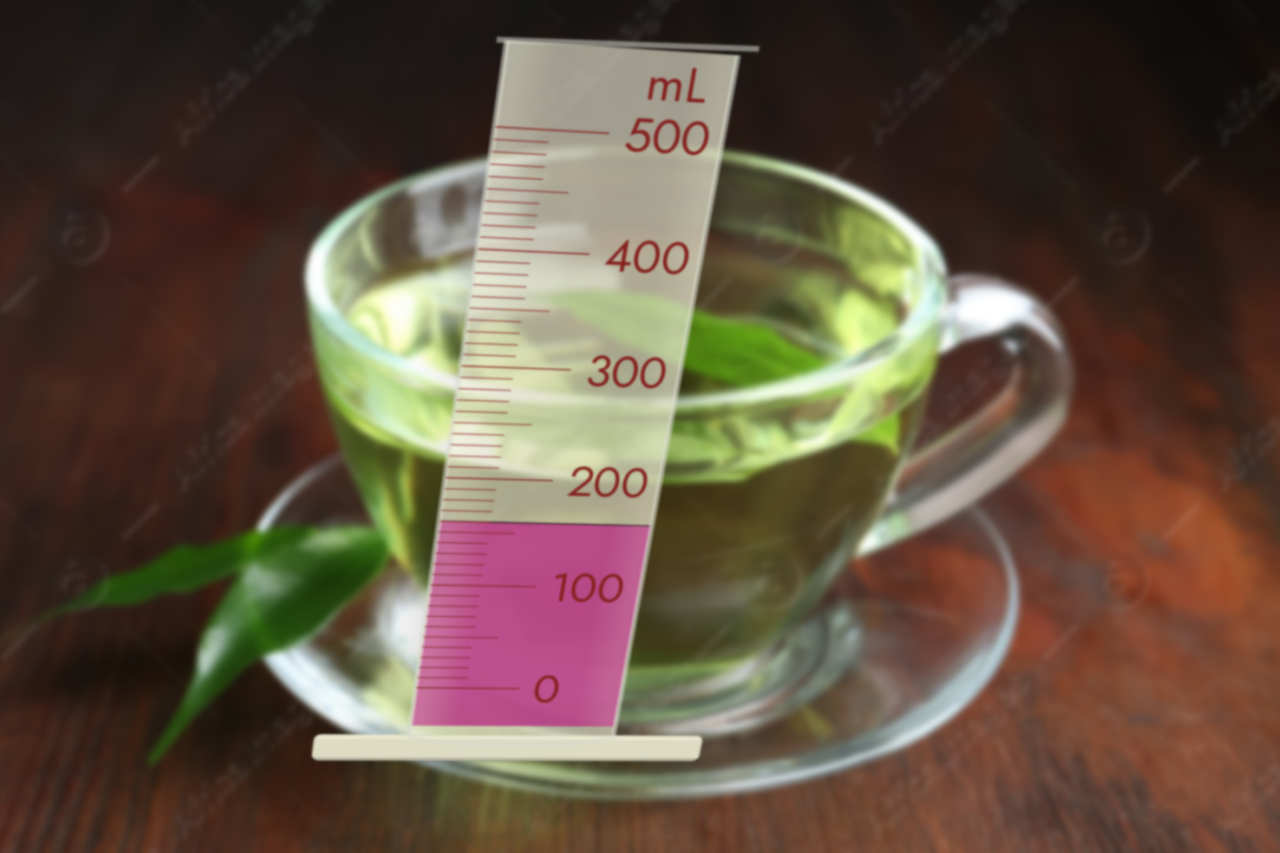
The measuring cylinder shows 160; mL
